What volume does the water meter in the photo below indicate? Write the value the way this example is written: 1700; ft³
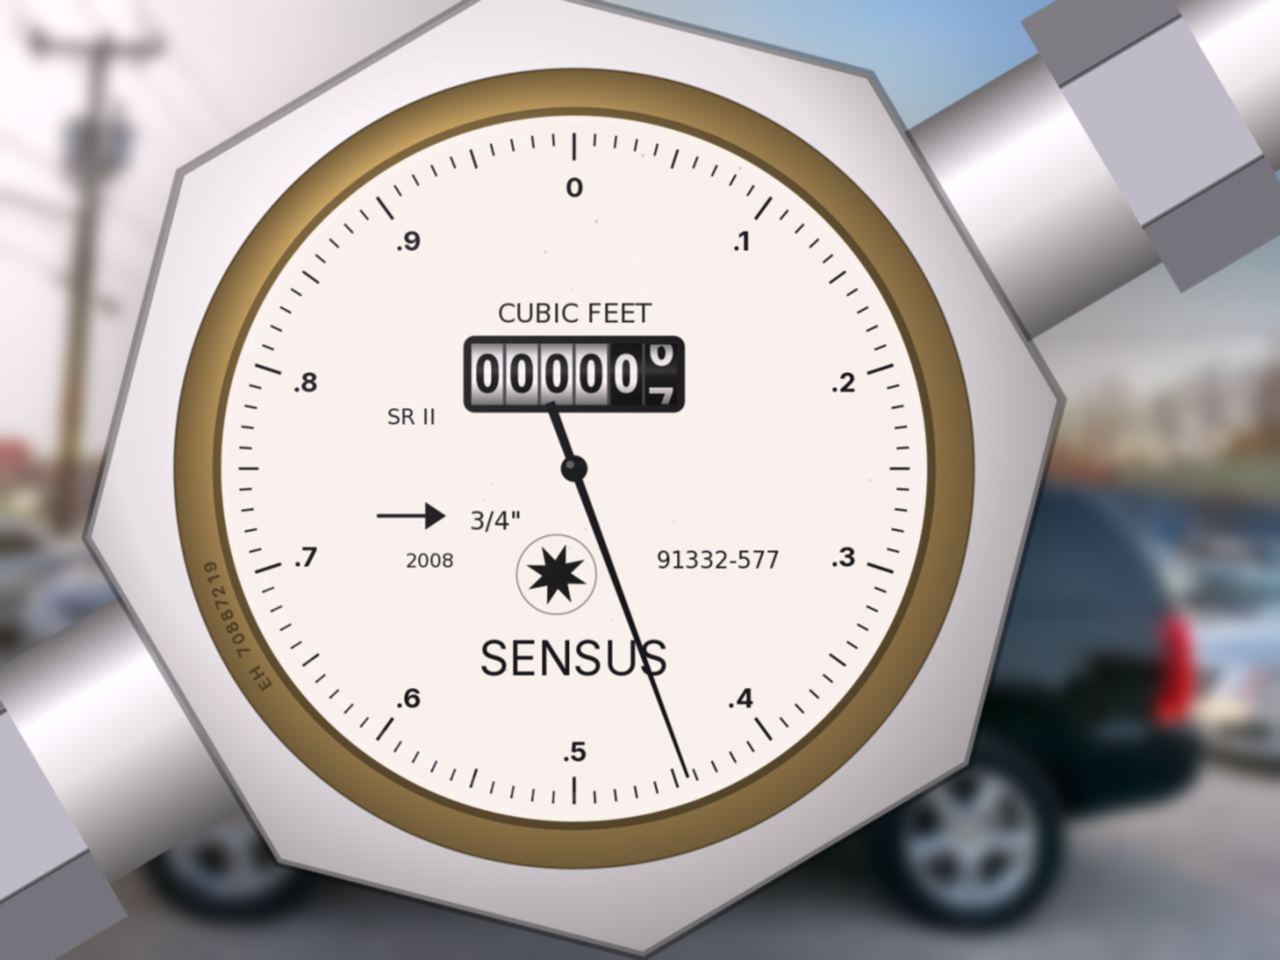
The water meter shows 6.44; ft³
